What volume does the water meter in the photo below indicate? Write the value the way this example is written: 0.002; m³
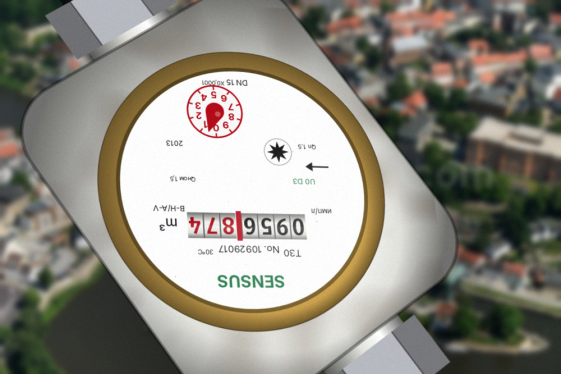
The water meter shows 956.8740; m³
